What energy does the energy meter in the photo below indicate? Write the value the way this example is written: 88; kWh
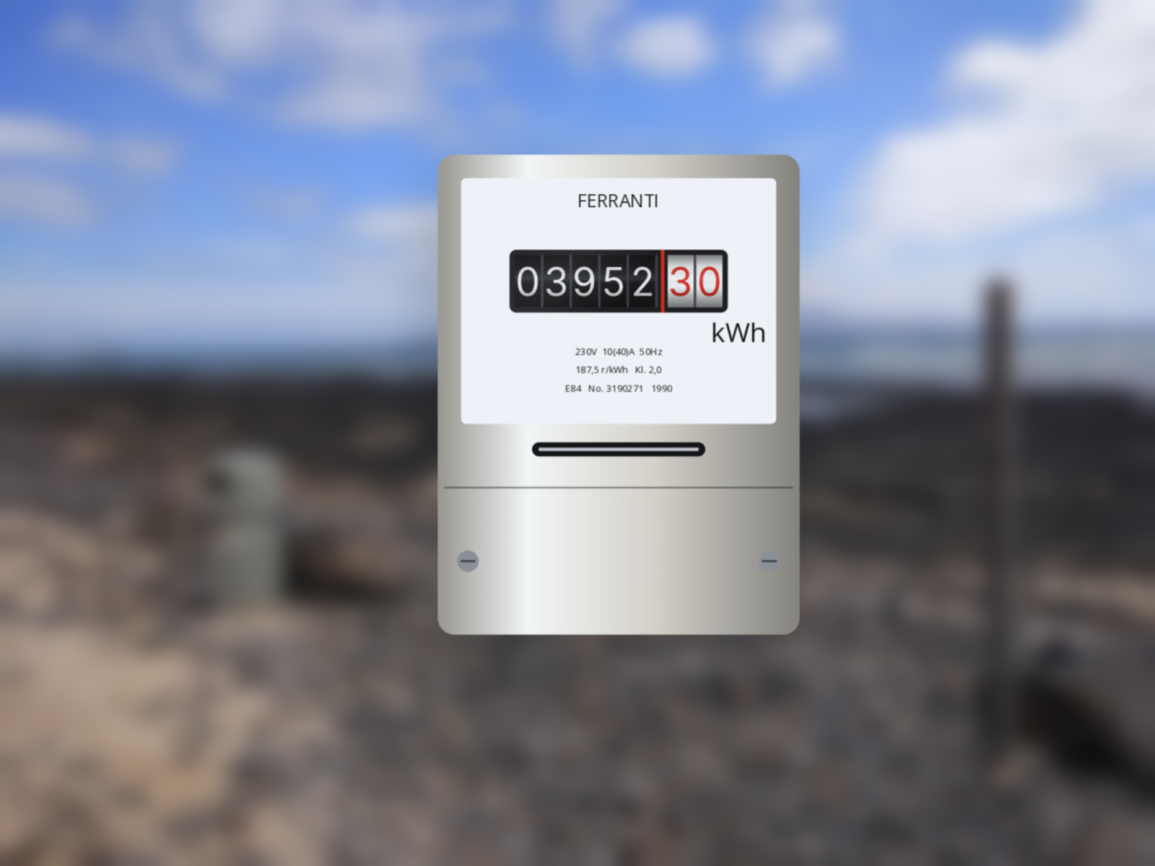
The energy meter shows 3952.30; kWh
